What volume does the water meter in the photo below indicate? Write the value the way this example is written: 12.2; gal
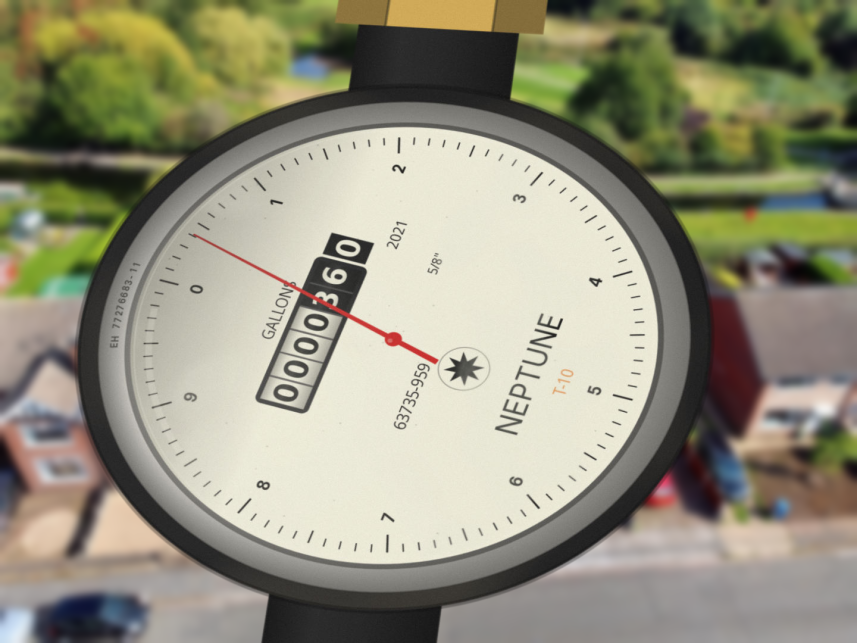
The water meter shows 360.4; gal
